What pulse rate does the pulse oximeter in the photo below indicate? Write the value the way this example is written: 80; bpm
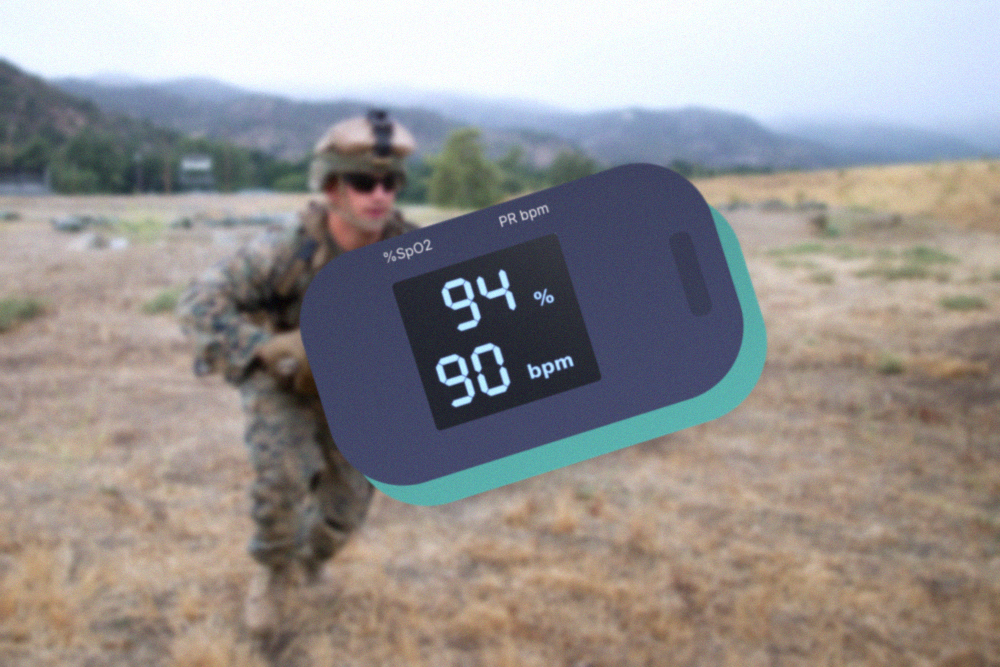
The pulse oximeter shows 90; bpm
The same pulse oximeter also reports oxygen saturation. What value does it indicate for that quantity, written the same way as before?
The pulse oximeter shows 94; %
